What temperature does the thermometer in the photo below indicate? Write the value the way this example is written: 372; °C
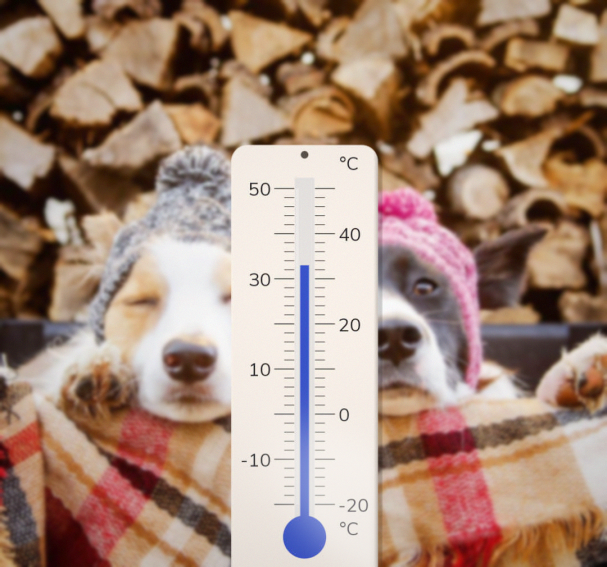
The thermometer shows 33; °C
